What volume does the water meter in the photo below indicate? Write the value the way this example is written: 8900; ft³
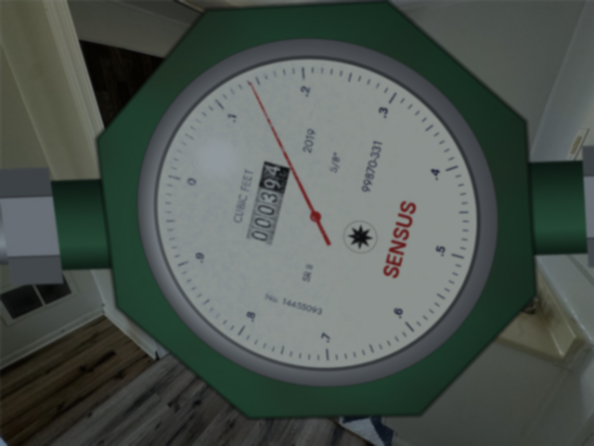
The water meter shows 394.14; ft³
